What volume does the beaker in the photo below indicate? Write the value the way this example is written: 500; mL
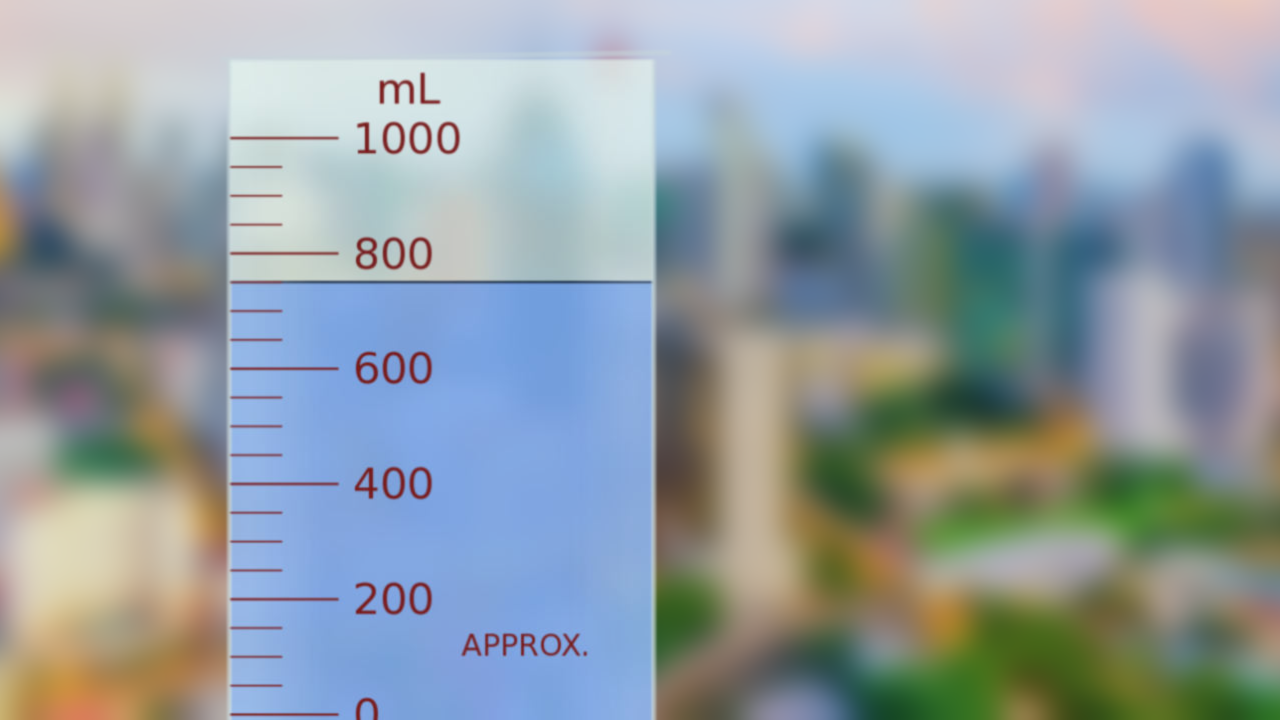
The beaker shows 750; mL
